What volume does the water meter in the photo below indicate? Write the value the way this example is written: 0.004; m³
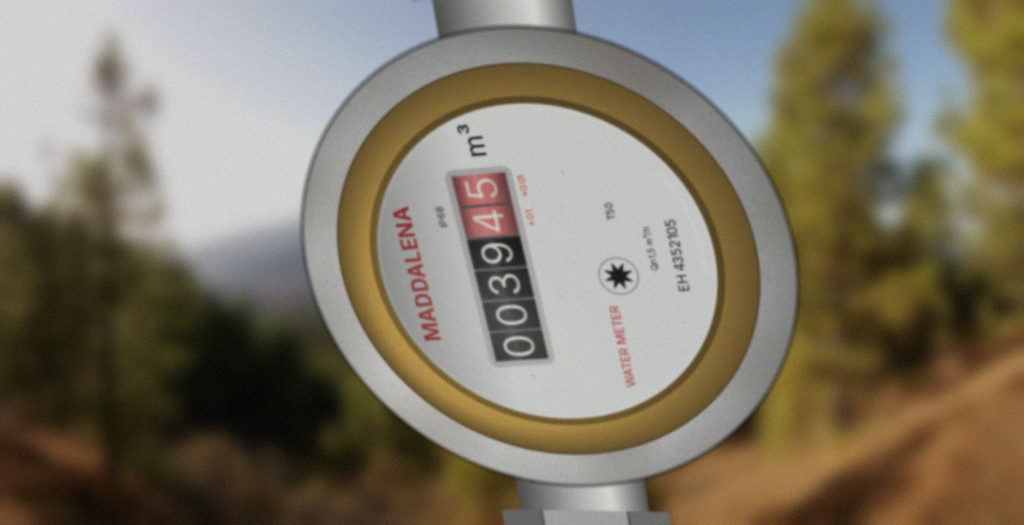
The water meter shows 39.45; m³
